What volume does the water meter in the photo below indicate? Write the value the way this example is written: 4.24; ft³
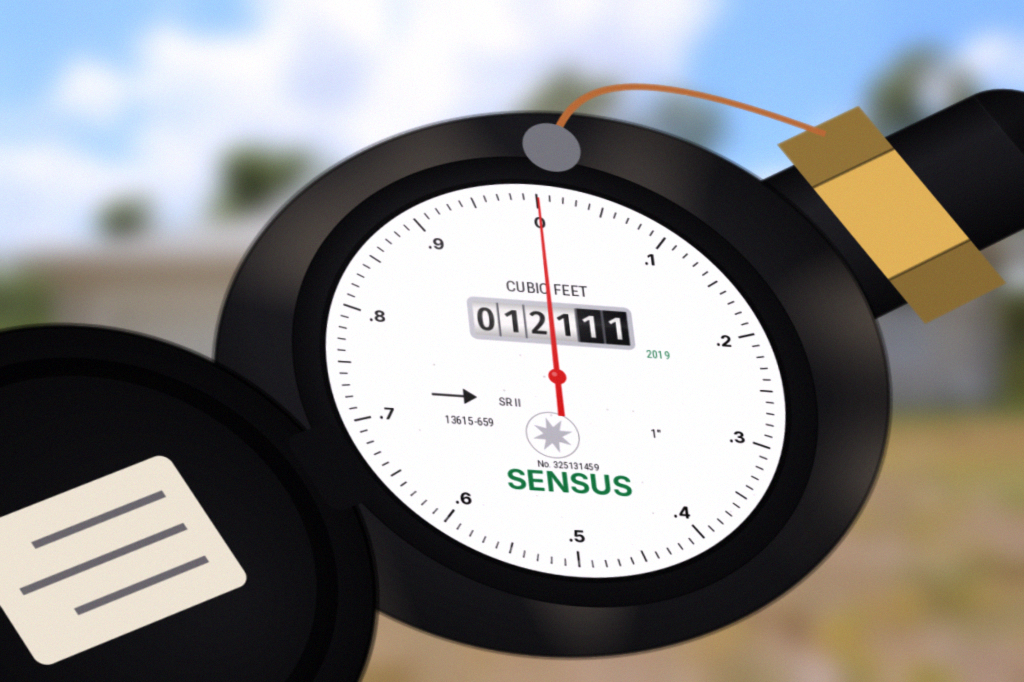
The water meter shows 12111.00; ft³
